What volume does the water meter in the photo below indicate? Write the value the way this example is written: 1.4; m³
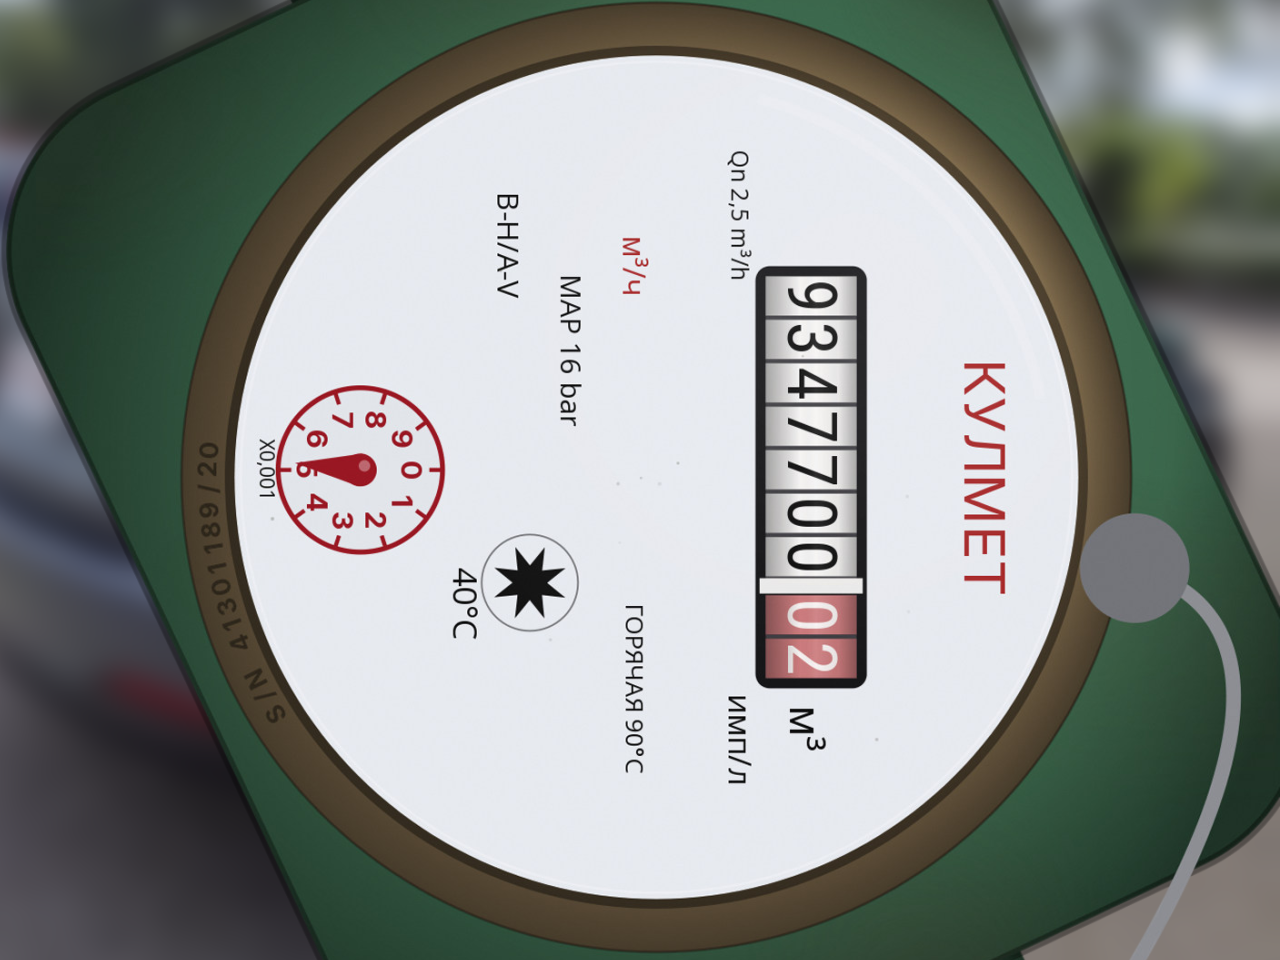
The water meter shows 9347700.025; m³
